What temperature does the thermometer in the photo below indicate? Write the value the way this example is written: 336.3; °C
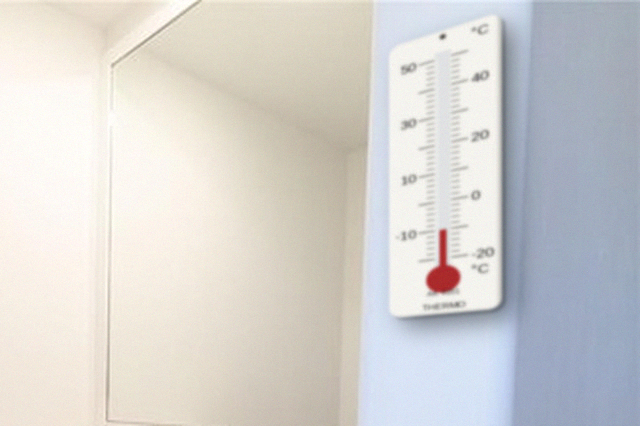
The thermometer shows -10; °C
